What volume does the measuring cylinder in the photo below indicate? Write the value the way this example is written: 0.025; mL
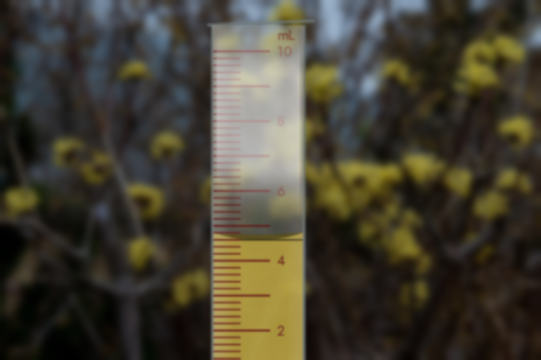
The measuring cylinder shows 4.6; mL
